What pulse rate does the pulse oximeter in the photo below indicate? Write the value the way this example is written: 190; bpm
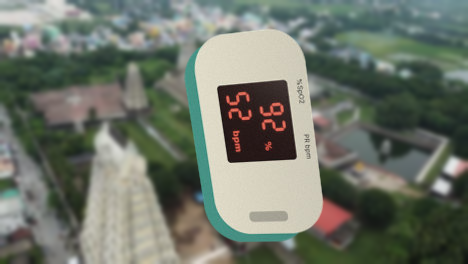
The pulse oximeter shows 52; bpm
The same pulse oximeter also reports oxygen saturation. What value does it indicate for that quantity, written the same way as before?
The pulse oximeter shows 92; %
